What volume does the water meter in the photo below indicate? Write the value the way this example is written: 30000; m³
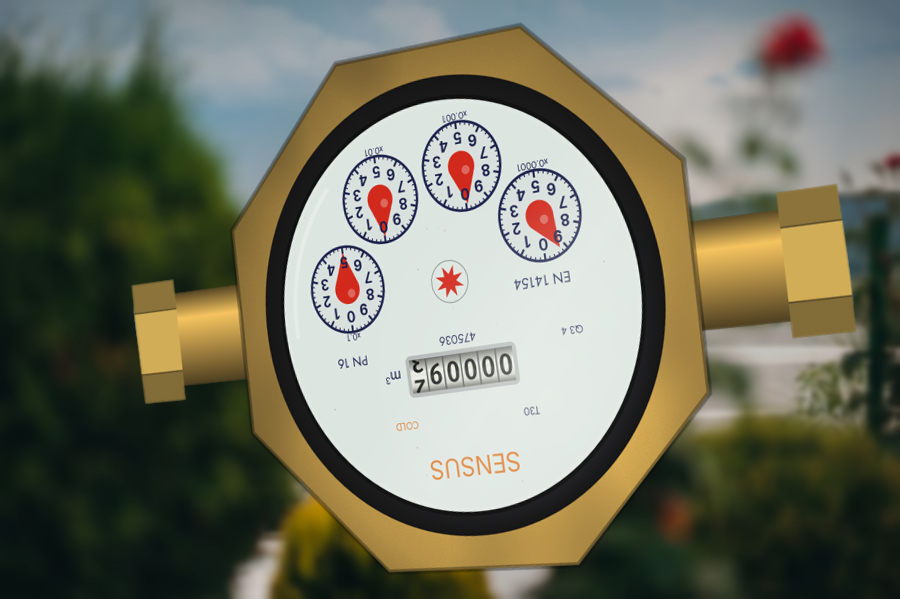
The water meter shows 92.4999; m³
